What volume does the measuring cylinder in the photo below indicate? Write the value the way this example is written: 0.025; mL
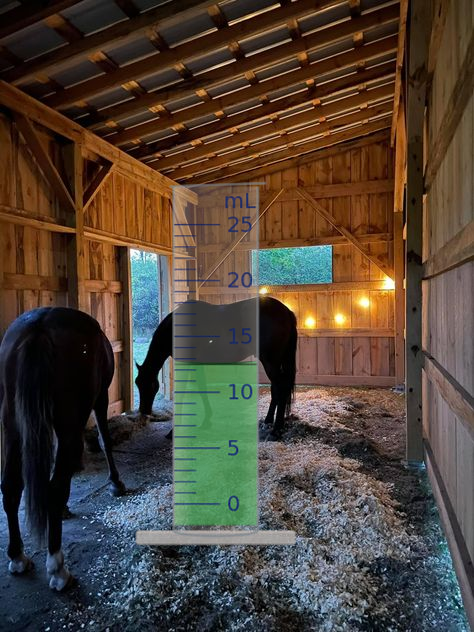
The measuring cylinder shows 12.5; mL
